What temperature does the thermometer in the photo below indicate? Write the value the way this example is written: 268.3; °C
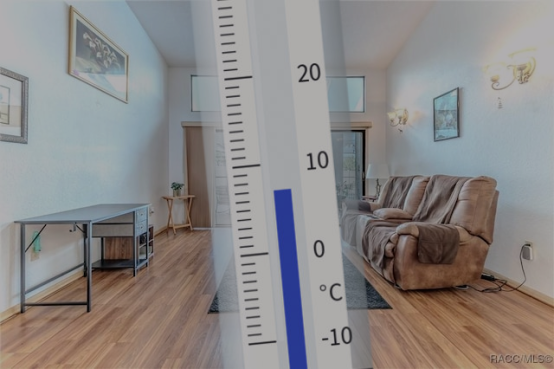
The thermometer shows 7; °C
